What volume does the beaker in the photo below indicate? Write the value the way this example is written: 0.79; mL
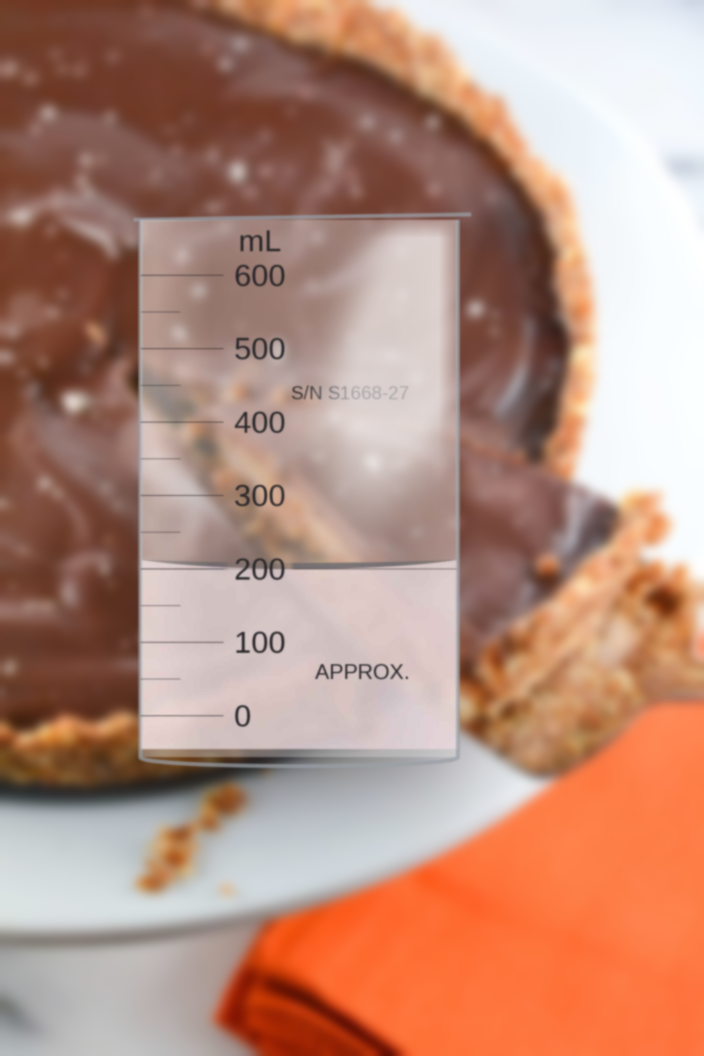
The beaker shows 200; mL
